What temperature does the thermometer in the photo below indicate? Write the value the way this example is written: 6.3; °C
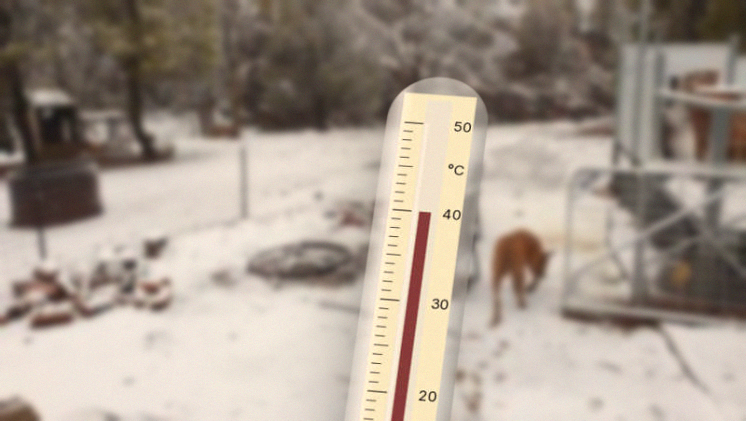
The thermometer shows 40; °C
